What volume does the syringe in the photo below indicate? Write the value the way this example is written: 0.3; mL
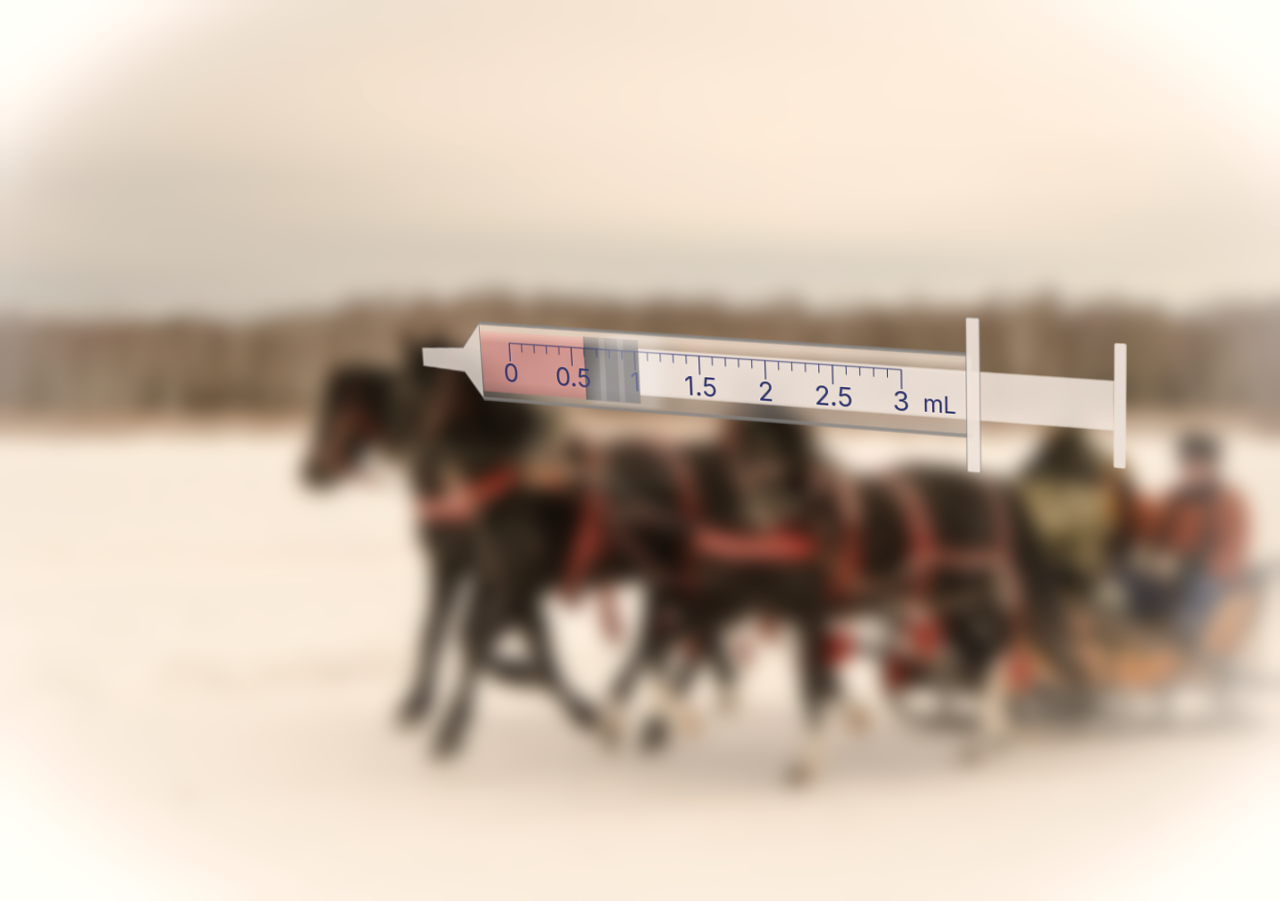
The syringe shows 0.6; mL
